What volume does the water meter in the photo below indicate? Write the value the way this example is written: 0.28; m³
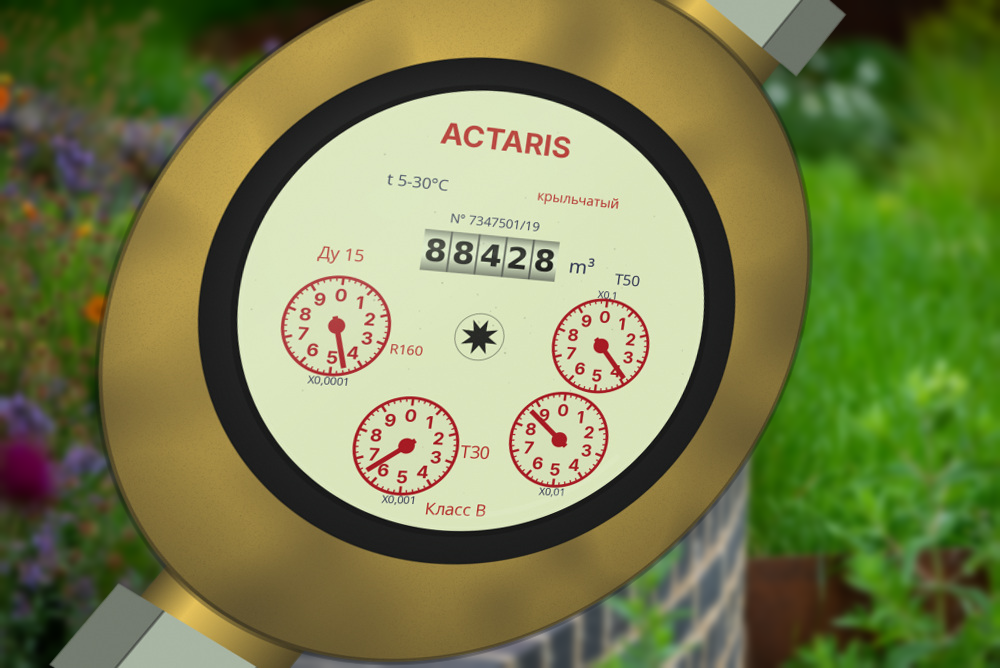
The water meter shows 88428.3864; m³
